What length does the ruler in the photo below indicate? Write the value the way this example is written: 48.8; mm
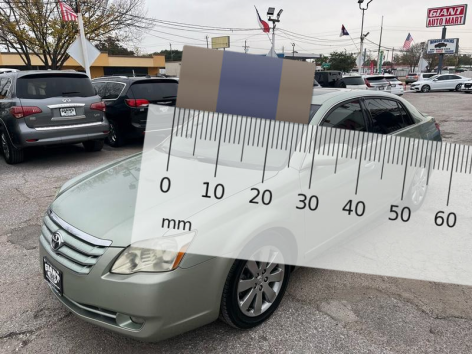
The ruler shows 28; mm
